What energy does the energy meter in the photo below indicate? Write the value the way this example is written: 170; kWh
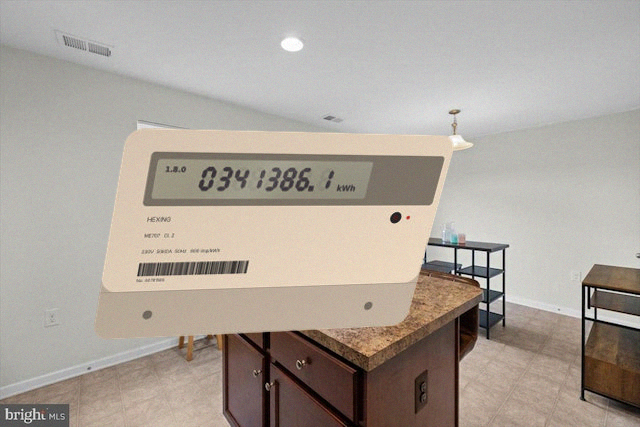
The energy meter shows 341386.1; kWh
